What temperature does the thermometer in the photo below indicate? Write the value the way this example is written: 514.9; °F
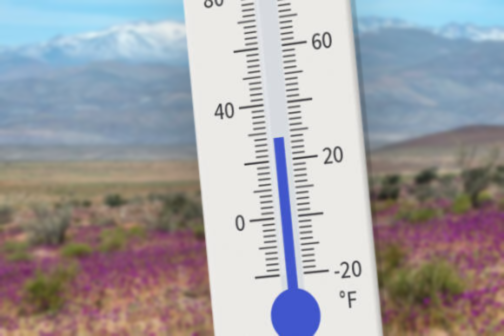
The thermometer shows 28; °F
